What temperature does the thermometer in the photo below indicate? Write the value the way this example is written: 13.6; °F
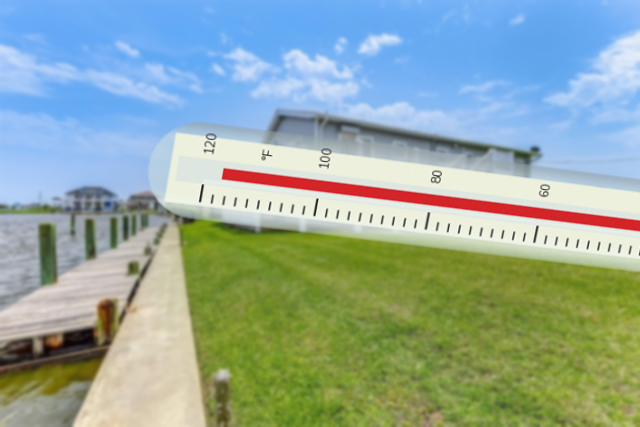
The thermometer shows 117; °F
